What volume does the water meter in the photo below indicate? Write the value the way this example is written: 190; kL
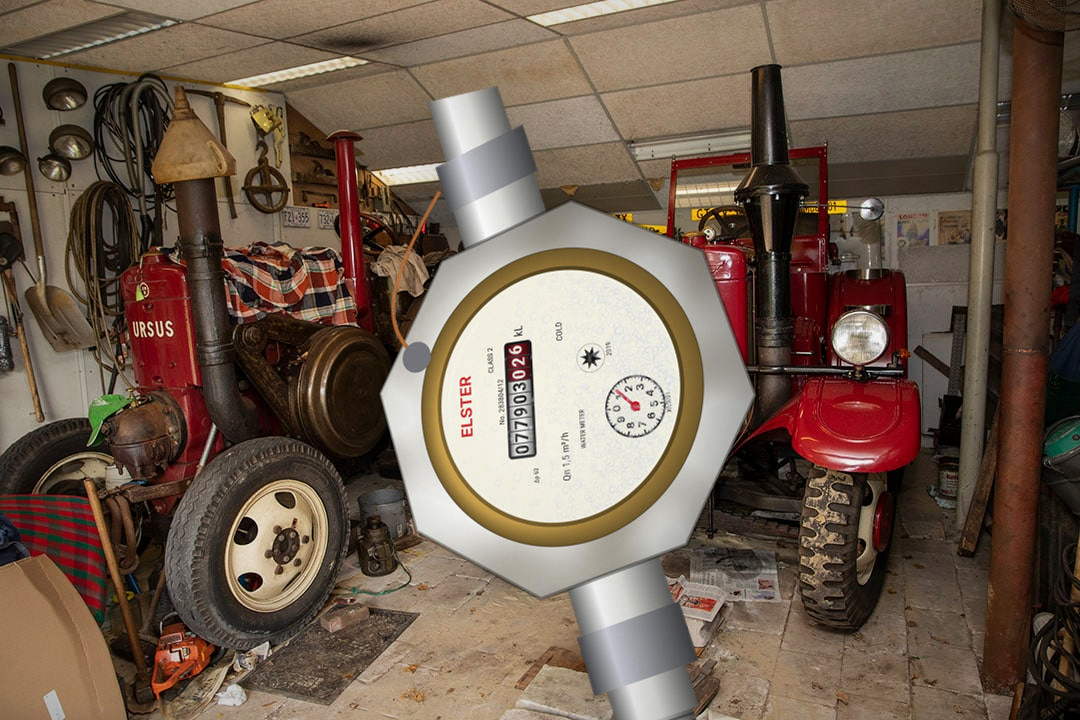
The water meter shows 77903.0261; kL
